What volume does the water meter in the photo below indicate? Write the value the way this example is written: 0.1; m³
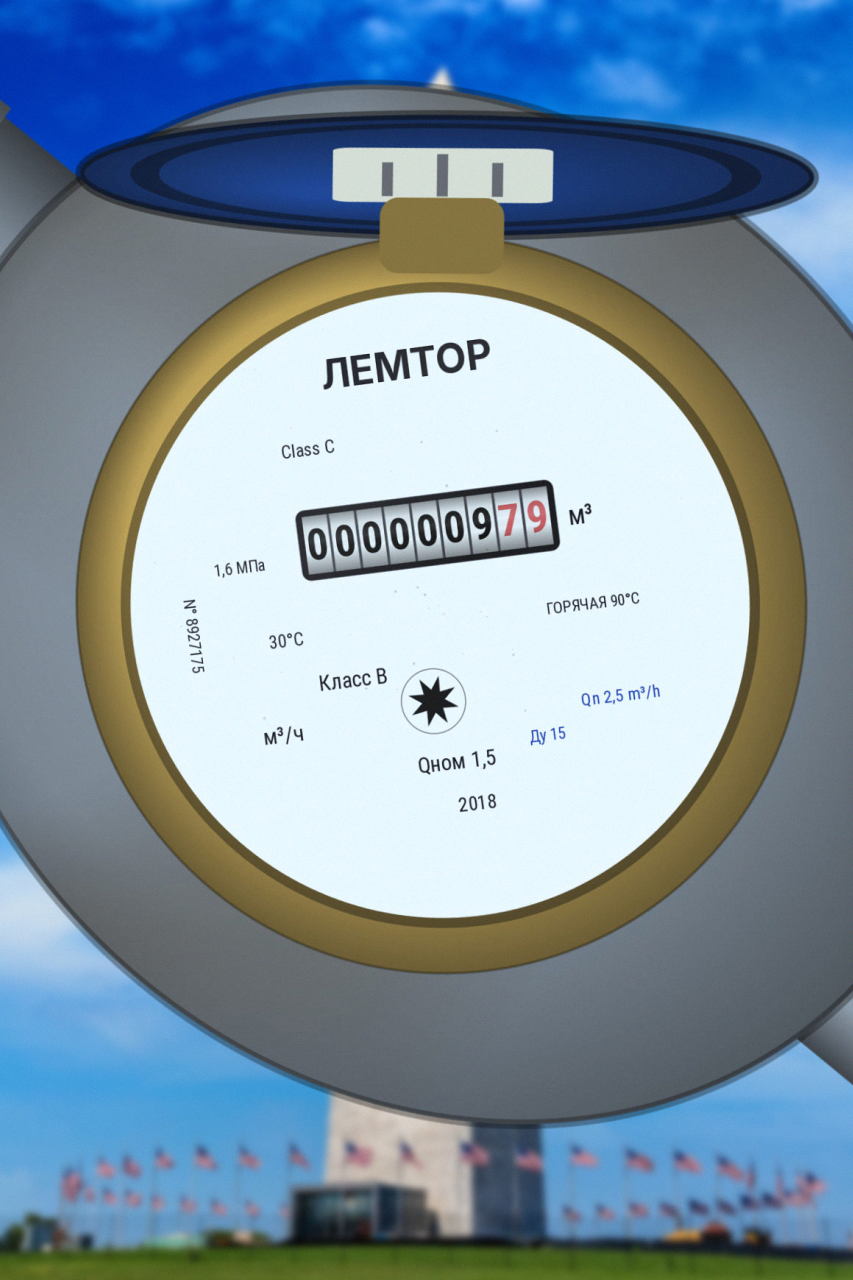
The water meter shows 9.79; m³
